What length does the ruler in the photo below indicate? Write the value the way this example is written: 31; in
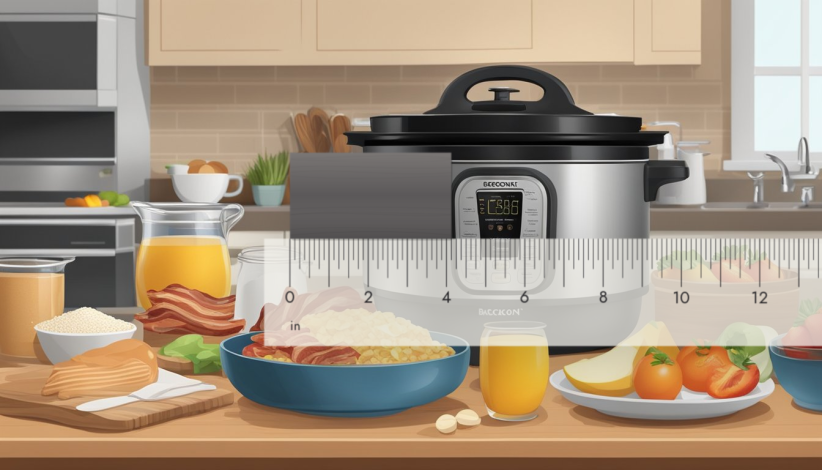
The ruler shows 4.125; in
